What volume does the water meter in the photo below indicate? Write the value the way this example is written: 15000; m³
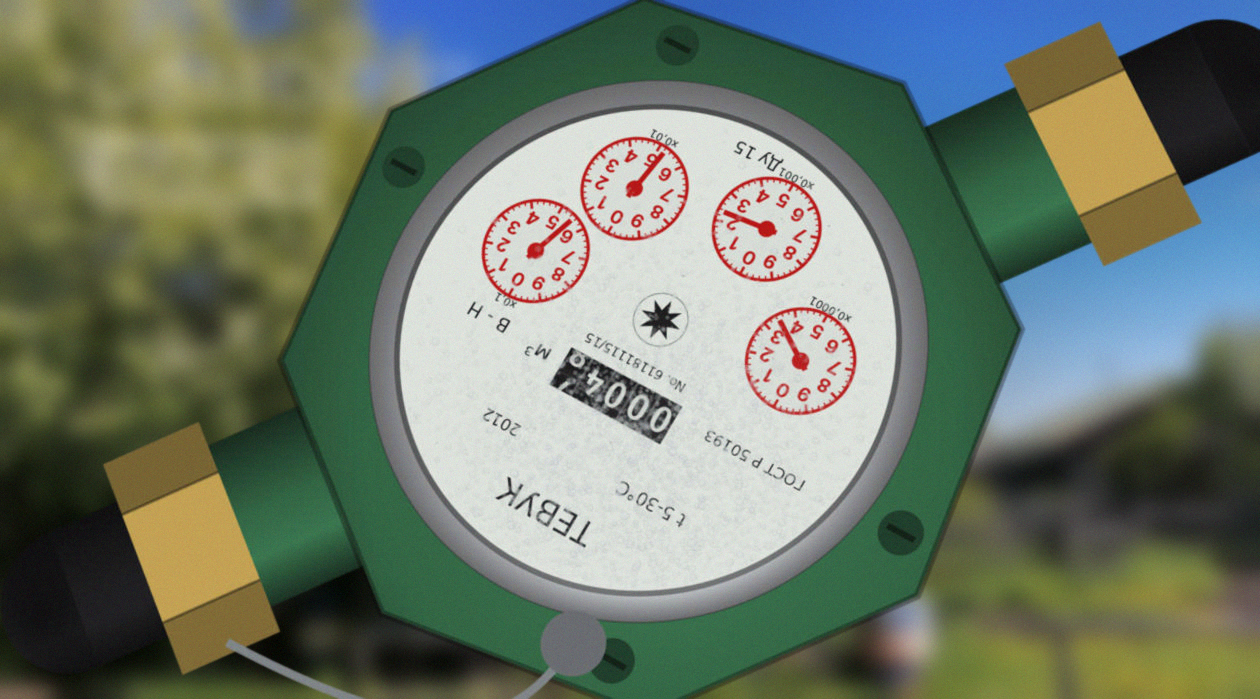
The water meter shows 47.5523; m³
